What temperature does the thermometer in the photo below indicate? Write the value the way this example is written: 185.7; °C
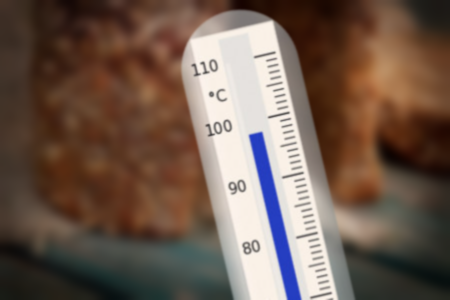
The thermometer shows 98; °C
